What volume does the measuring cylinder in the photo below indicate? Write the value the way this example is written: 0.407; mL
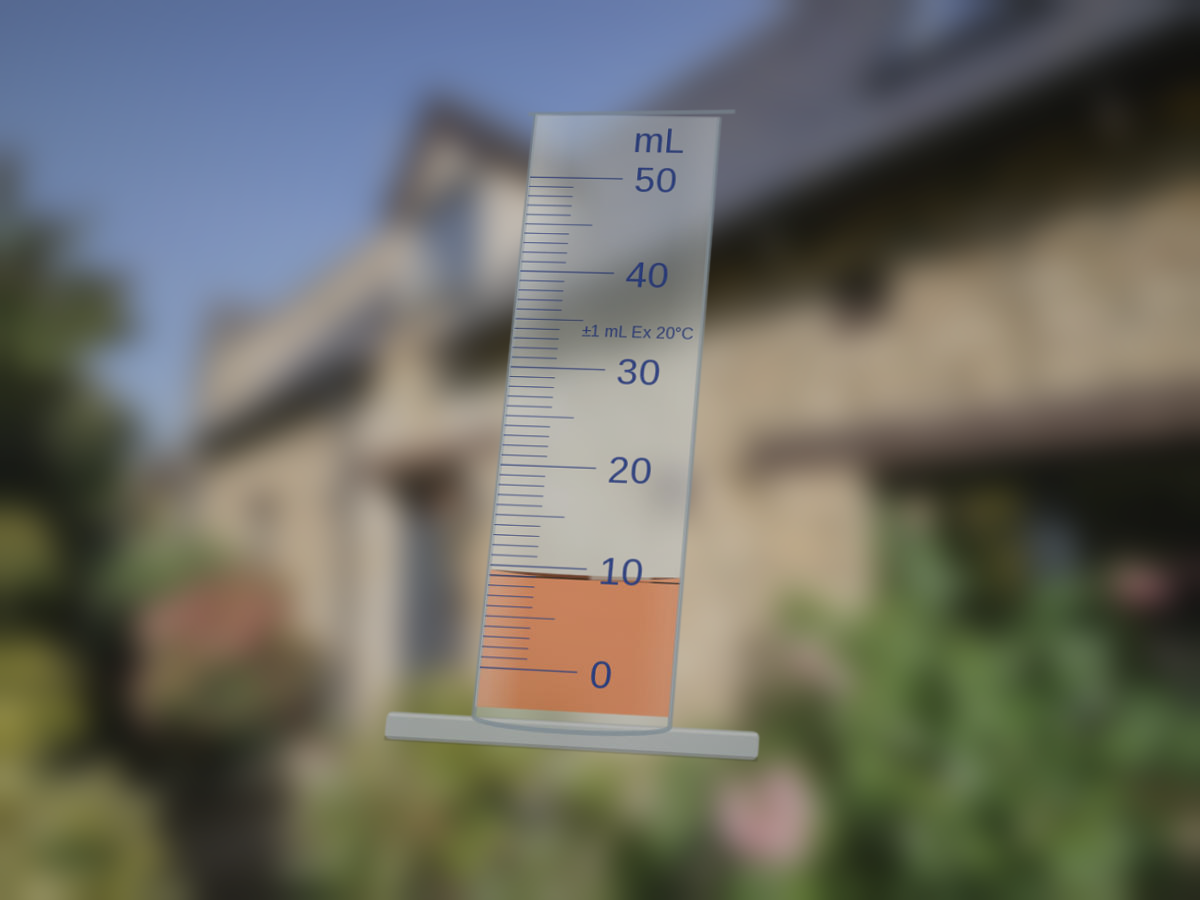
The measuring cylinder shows 9; mL
